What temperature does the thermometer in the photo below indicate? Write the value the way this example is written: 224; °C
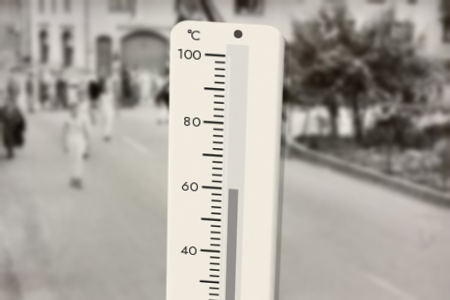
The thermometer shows 60; °C
